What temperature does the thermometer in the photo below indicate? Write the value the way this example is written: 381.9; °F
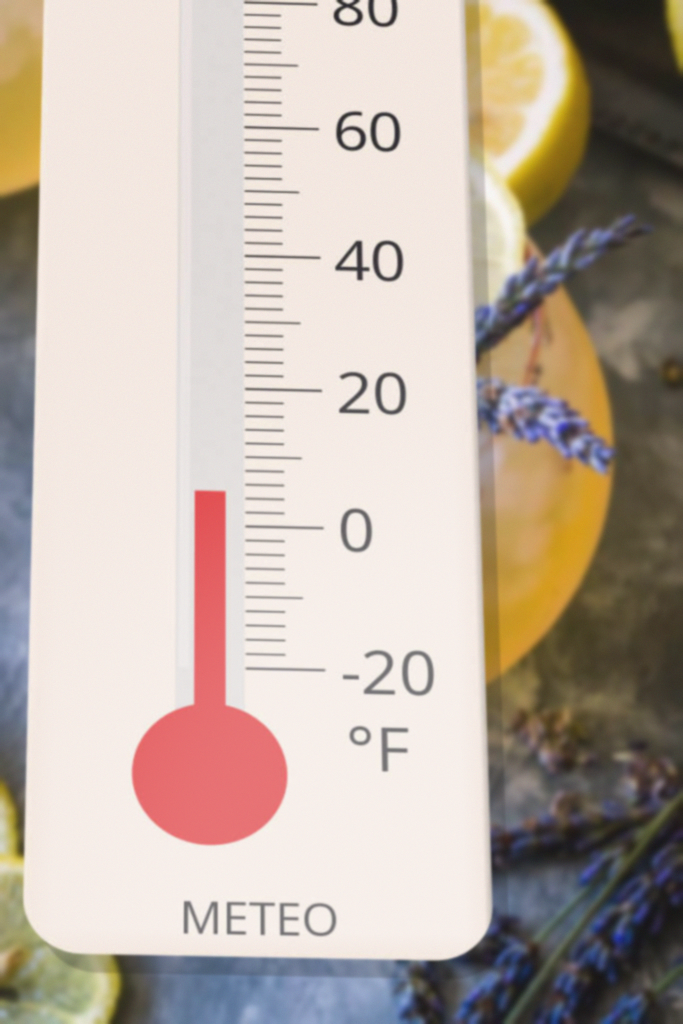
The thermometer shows 5; °F
